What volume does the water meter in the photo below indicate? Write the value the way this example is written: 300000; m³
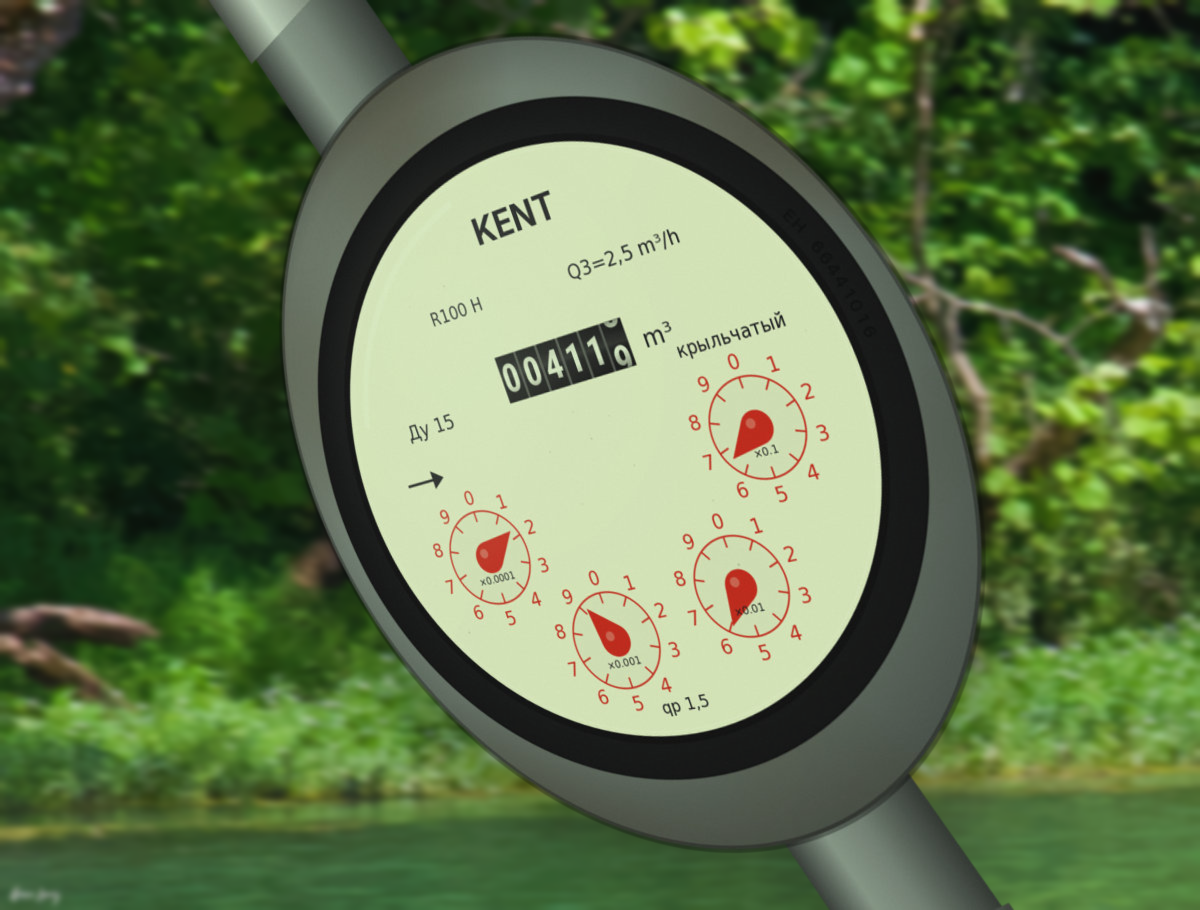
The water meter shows 4118.6591; m³
